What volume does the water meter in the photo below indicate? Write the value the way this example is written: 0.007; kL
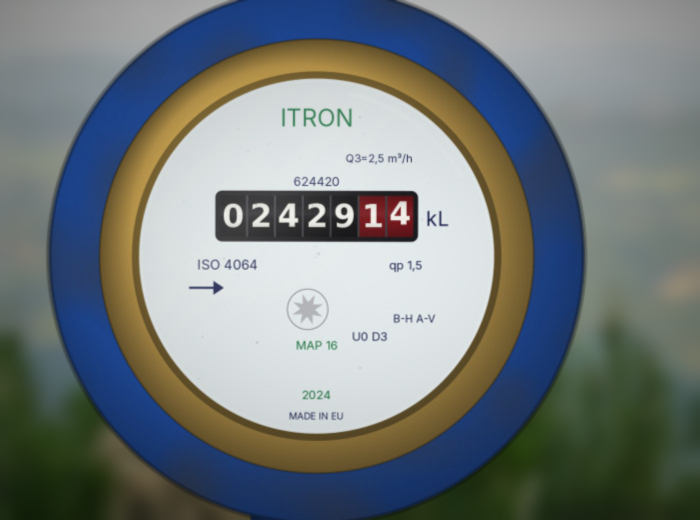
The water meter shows 2429.14; kL
